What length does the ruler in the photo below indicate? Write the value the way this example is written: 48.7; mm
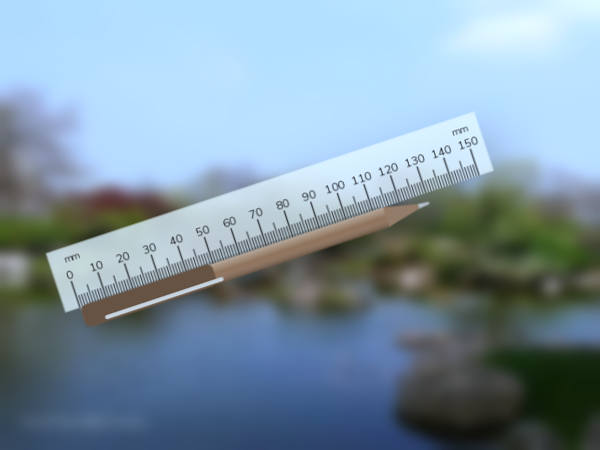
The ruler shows 130; mm
